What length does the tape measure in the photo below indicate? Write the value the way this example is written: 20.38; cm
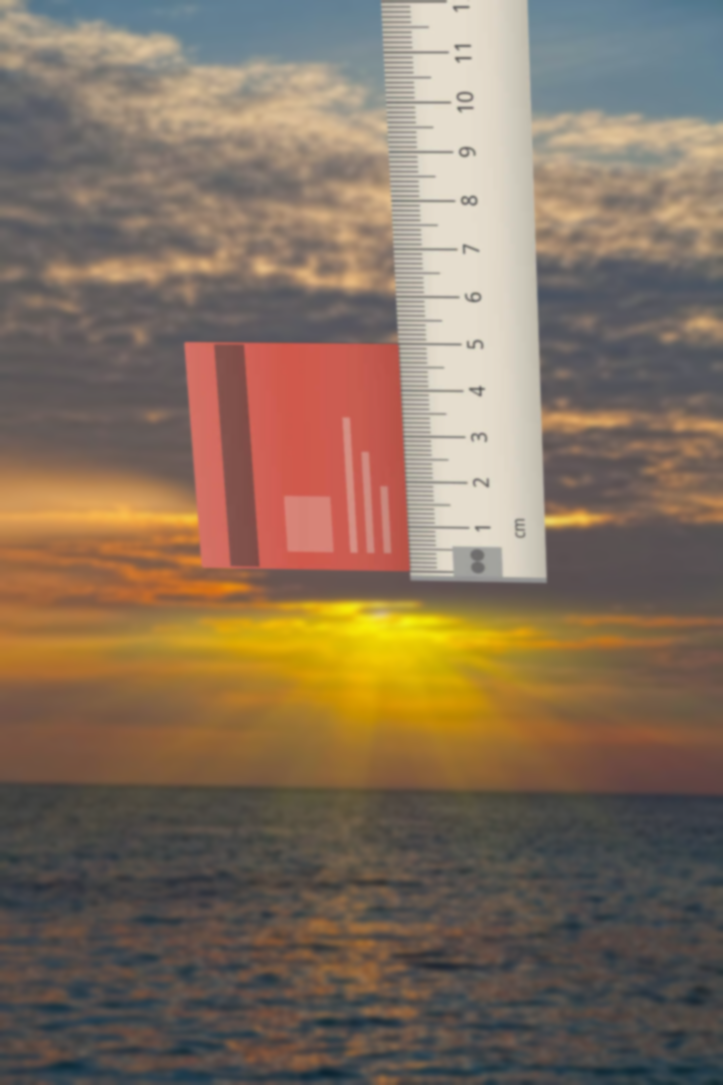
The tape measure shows 5; cm
